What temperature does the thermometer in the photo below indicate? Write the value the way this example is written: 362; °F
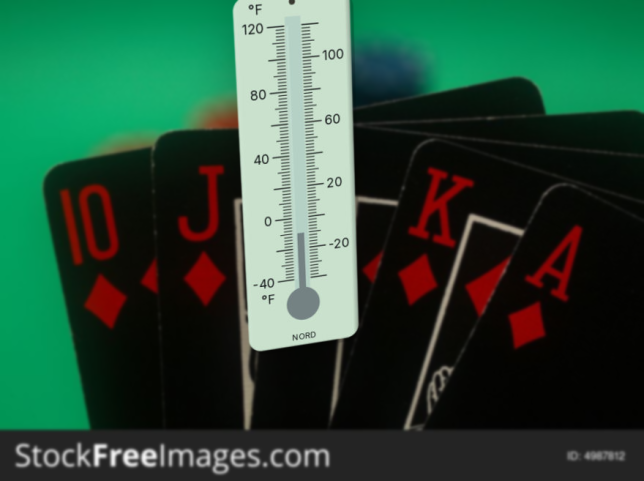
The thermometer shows -10; °F
